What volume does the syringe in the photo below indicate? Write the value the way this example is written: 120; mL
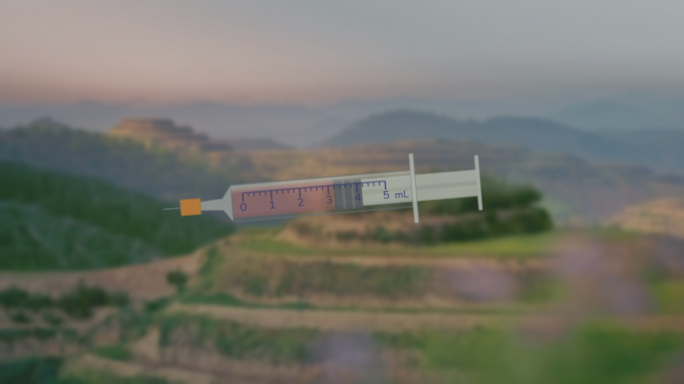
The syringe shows 3.2; mL
